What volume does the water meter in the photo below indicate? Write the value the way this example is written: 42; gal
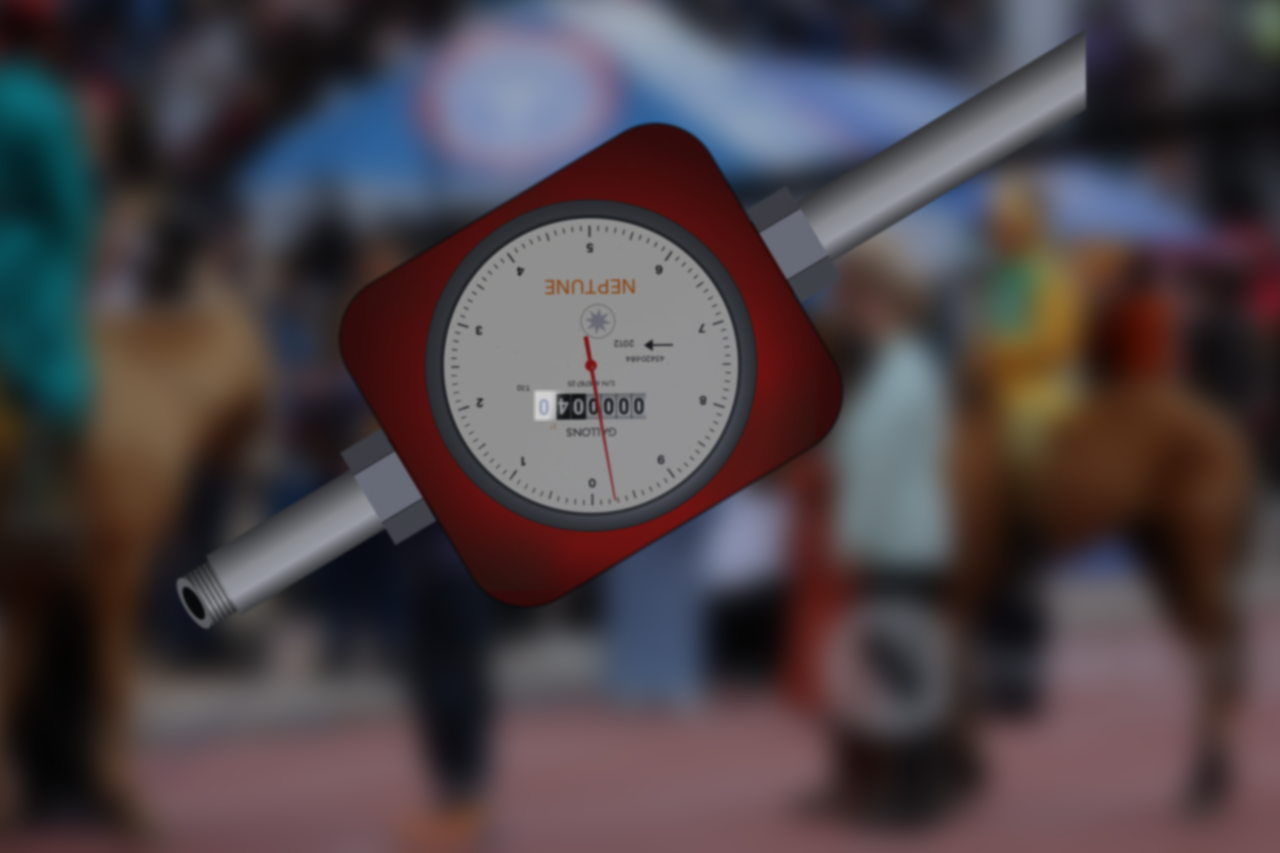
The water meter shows 39.7; gal
